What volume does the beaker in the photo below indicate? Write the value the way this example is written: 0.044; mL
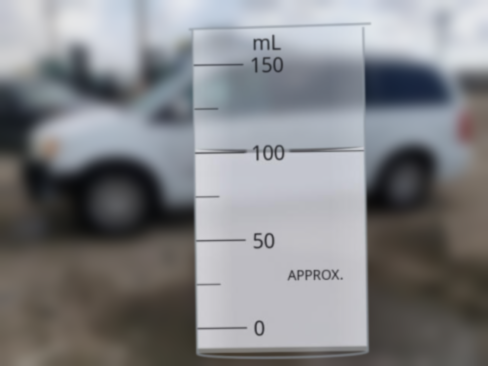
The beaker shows 100; mL
